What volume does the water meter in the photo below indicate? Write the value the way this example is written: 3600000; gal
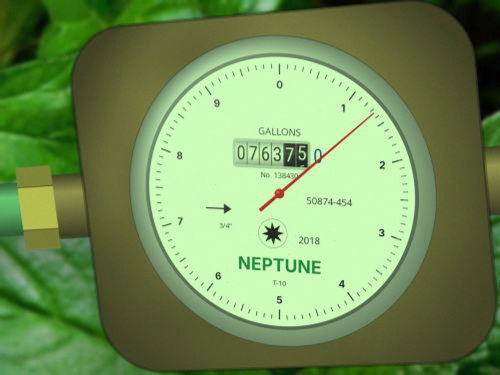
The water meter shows 763751.3; gal
